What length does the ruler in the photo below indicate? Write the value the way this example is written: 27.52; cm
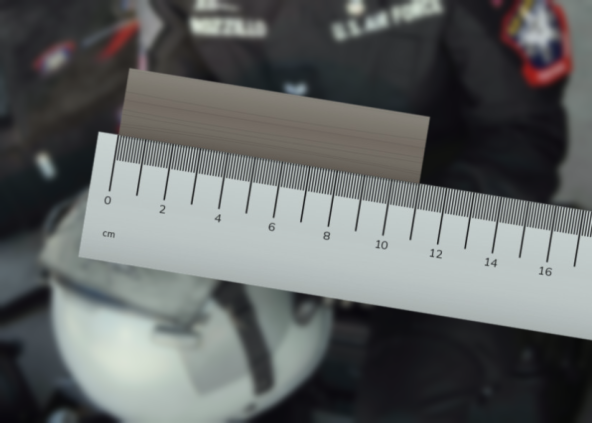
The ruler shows 11; cm
